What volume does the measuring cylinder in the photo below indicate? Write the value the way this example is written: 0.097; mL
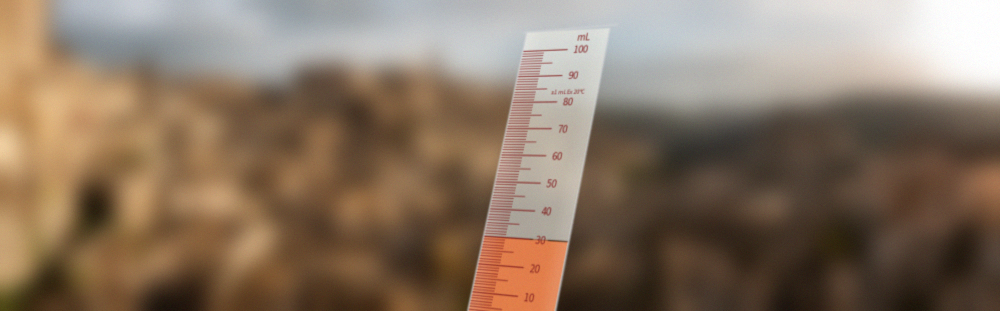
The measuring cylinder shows 30; mL
